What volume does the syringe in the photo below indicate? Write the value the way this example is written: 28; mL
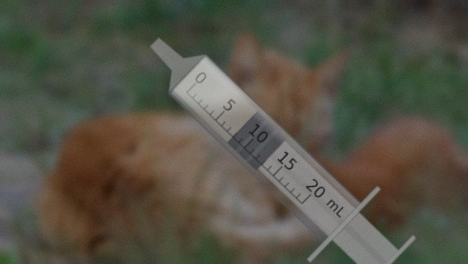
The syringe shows 8; mL
